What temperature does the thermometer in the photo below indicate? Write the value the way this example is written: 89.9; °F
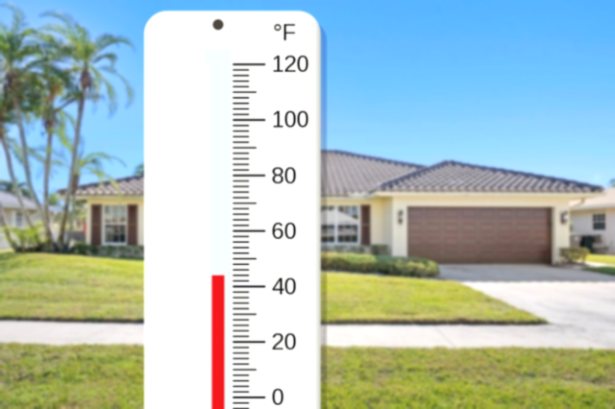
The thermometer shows 44; °F
